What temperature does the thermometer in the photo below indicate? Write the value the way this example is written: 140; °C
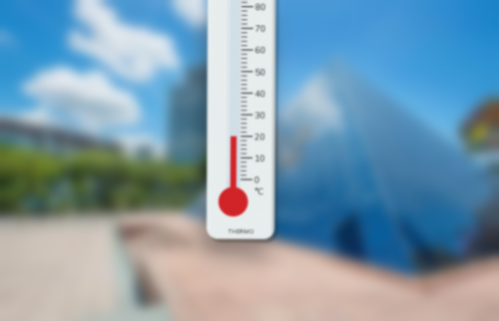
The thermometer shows 20; °C
